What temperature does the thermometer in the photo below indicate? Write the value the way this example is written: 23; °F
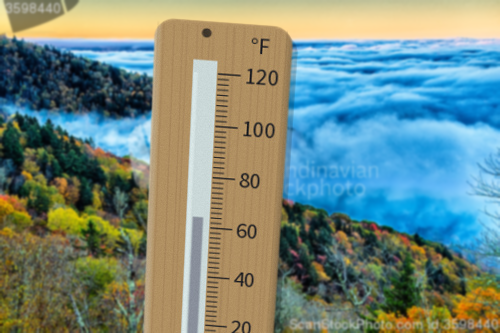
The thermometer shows 64; °F
